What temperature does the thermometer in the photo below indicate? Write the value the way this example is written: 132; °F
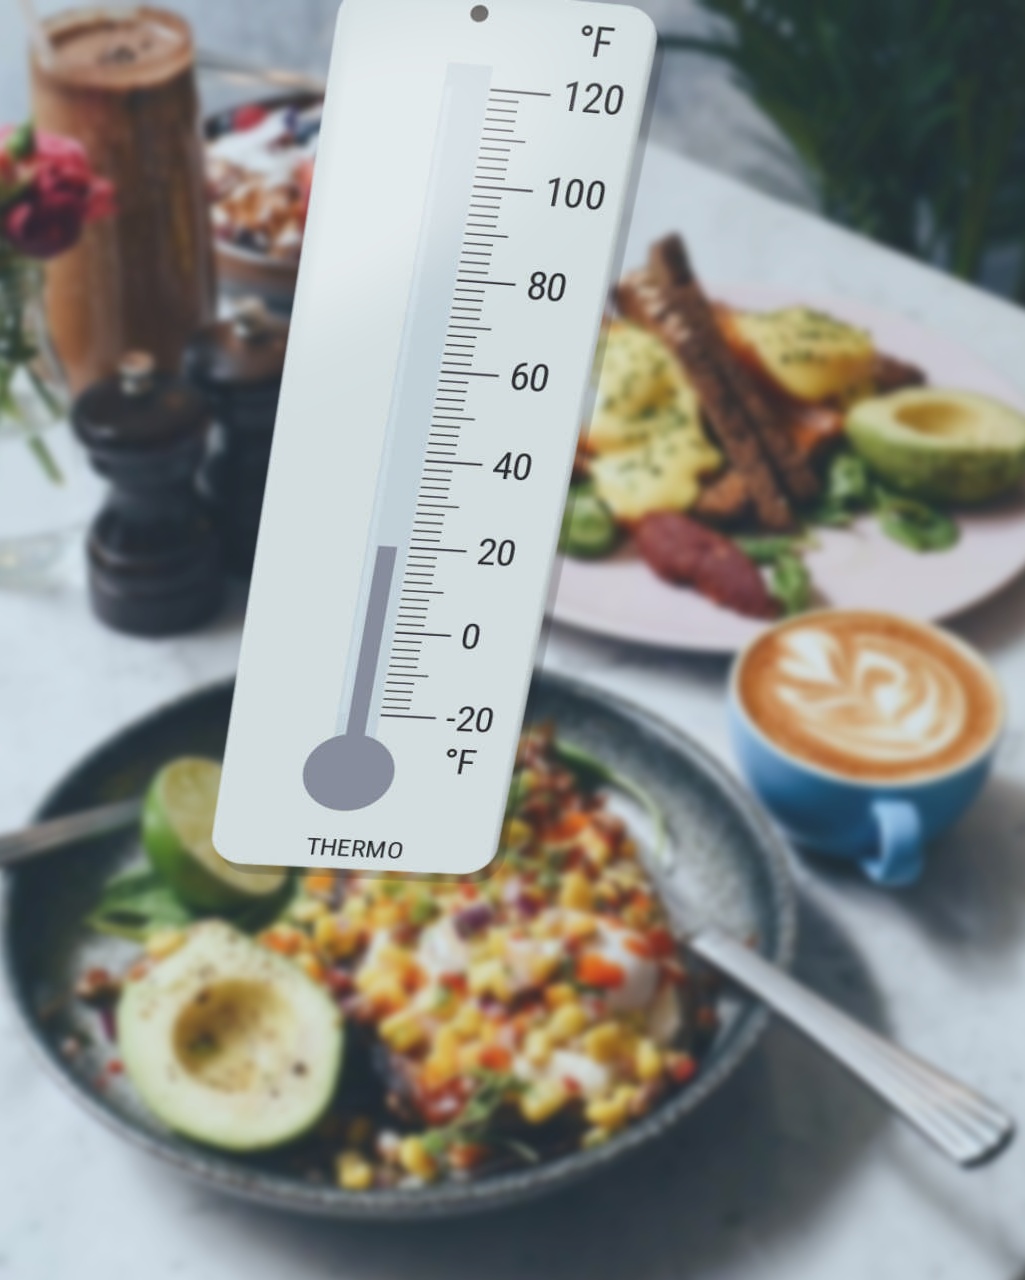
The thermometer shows 20; °F
